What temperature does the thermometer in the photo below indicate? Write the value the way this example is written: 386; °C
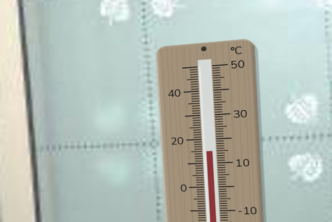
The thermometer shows 15; °C
